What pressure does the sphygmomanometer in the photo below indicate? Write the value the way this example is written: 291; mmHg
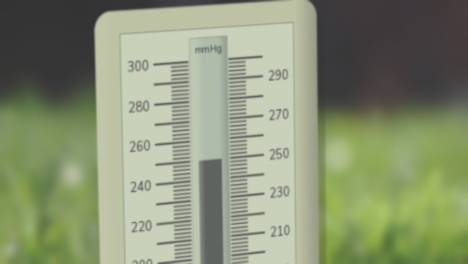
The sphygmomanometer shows 250; mmHg
